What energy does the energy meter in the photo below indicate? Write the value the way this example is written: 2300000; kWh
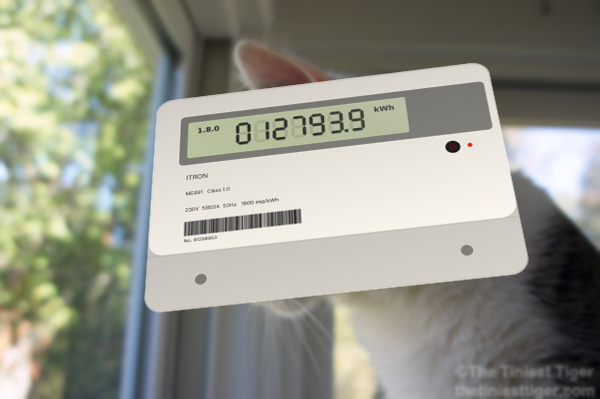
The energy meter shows 12793.9; kWh
